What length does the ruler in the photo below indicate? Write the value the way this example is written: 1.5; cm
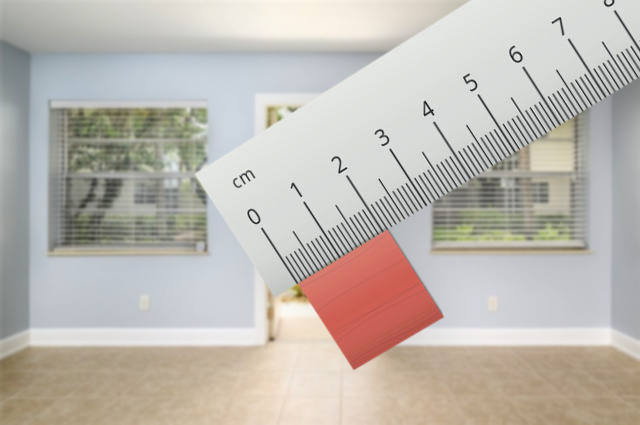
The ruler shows 2.1; cm
